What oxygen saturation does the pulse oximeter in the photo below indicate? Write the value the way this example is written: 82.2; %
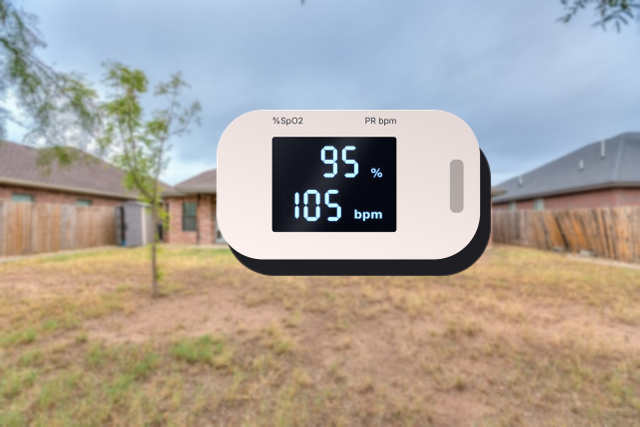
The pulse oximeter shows 95; %
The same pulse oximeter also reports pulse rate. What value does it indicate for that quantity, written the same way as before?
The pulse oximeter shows 105; bpm
